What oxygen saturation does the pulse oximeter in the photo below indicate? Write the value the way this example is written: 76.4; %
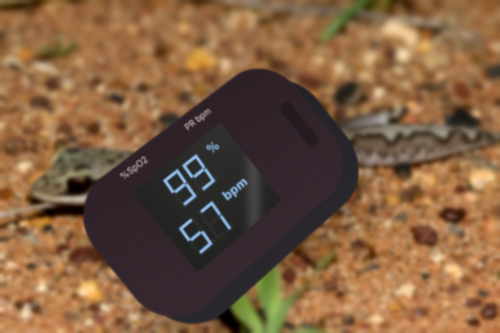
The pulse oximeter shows 99; %
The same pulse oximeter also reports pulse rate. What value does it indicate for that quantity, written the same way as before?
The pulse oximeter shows 57; bpm
